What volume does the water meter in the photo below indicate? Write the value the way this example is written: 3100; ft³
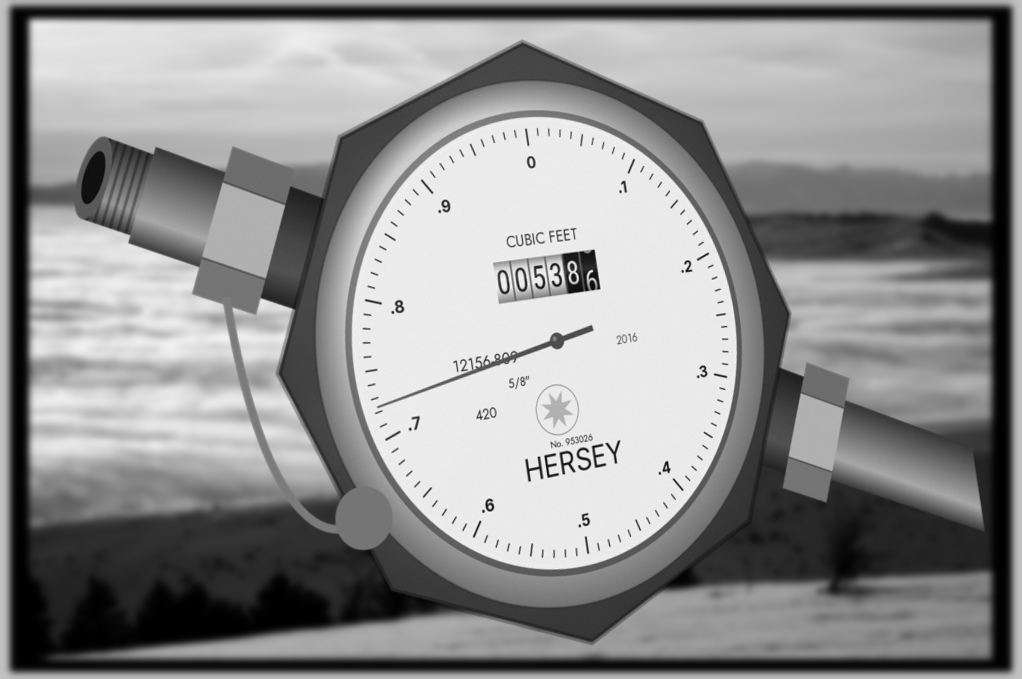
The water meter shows 5385.72; ft³
